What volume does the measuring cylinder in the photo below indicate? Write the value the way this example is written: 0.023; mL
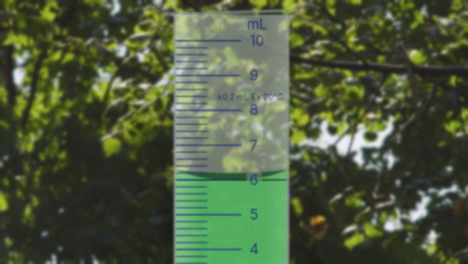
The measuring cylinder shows 6; mL
